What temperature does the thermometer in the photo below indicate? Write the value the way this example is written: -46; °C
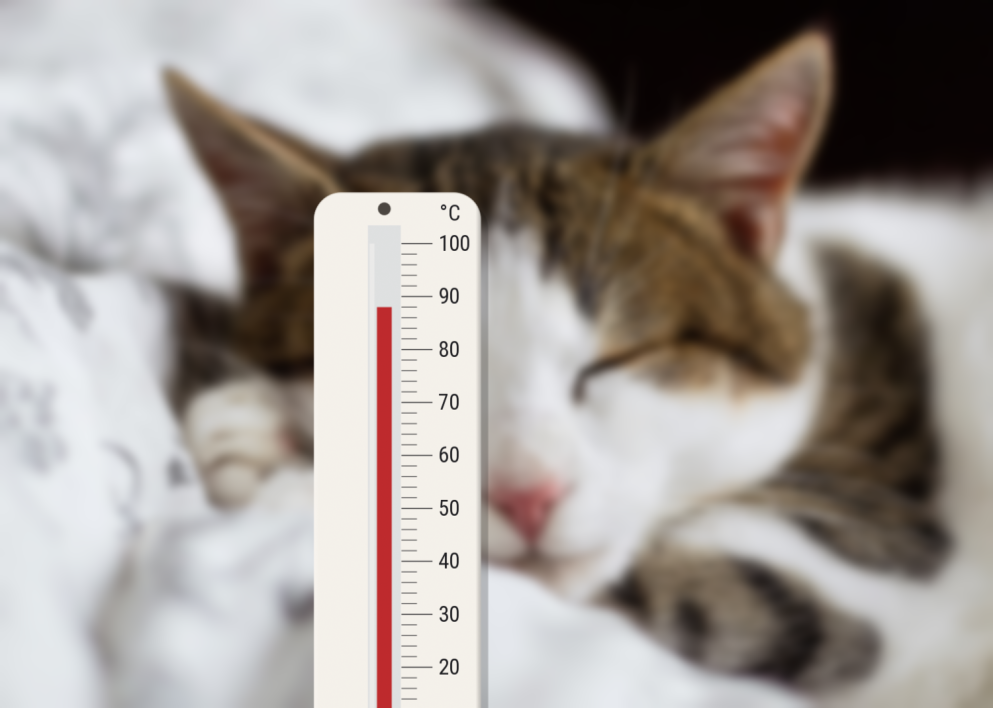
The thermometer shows 88; °C
